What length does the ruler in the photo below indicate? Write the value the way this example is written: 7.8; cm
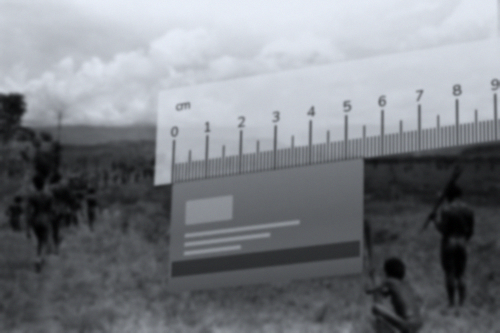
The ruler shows 5.5; cm
